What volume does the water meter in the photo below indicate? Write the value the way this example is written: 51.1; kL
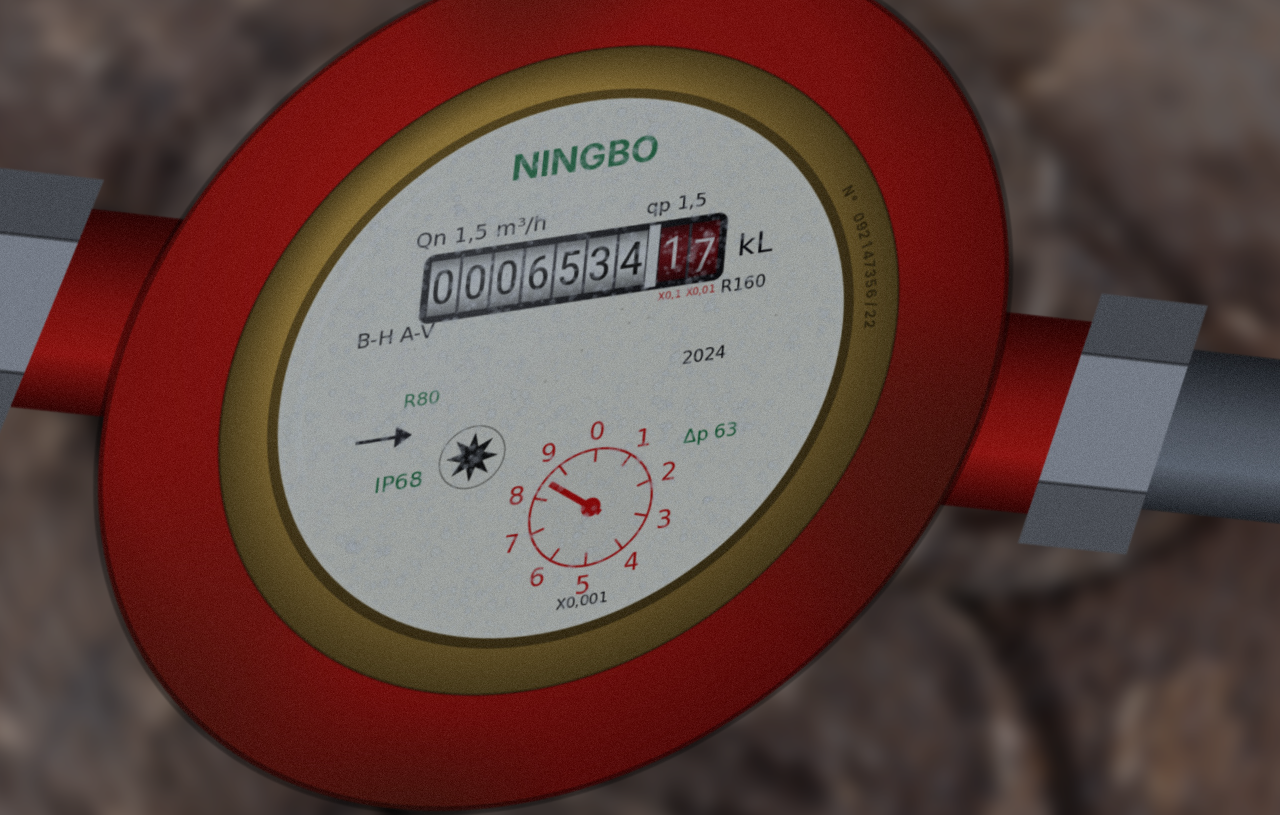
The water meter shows 6534.168; kL
